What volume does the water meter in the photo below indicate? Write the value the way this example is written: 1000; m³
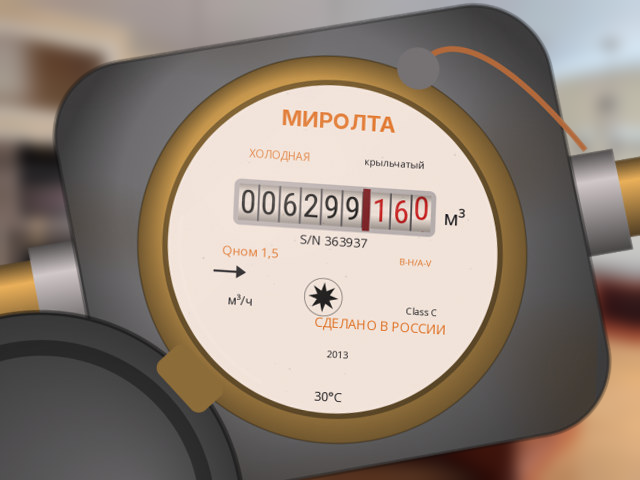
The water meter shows 6299.160; m³
